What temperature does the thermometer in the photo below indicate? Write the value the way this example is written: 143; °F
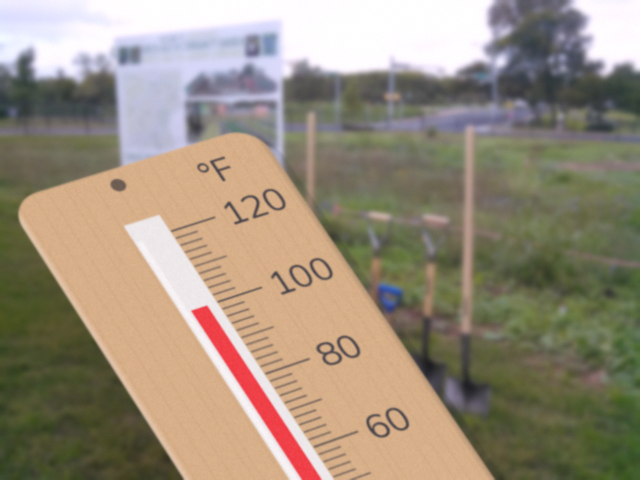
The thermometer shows 100; °F
